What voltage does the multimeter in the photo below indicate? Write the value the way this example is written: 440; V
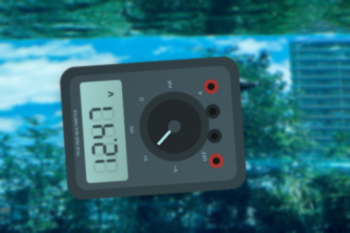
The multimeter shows 12.47; V
